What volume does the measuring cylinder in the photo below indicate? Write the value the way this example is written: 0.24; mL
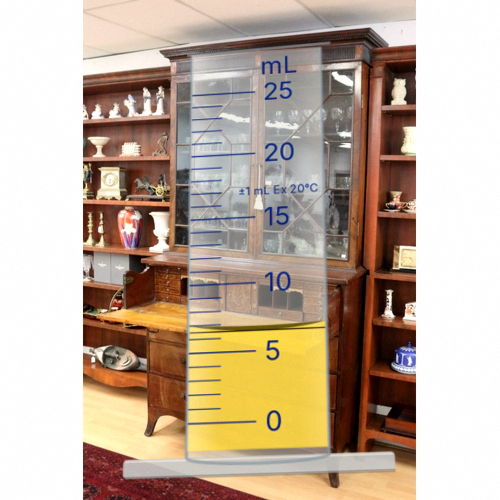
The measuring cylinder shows 6.5; mL
